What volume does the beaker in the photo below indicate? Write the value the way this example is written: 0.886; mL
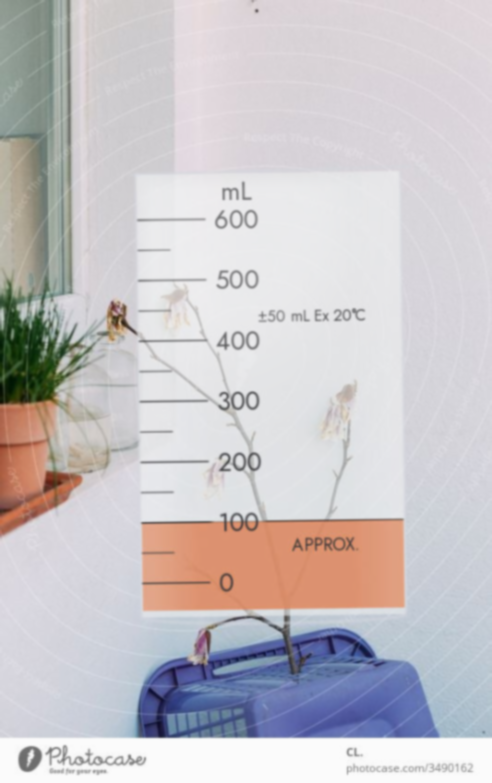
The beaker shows 100; mL
